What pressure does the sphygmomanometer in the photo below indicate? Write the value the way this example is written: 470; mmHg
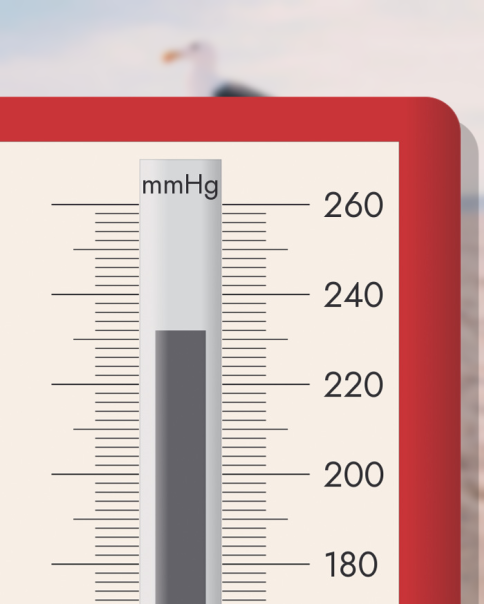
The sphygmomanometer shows 232; mmHg
